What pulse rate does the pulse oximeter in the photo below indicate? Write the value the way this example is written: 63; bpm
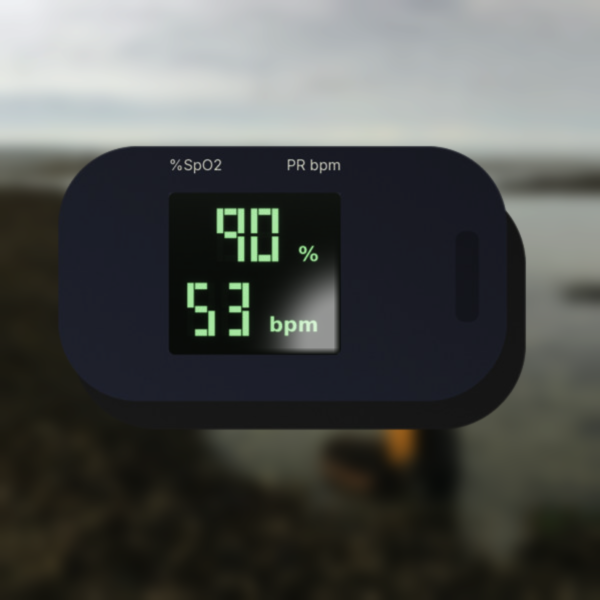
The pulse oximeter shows 53; bpm
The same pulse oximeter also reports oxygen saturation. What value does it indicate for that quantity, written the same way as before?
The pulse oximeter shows 90; %
